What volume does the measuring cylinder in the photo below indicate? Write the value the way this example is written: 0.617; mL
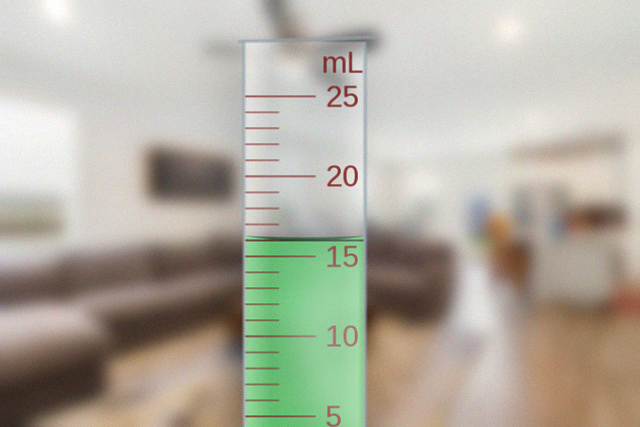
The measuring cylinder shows 16; mL
